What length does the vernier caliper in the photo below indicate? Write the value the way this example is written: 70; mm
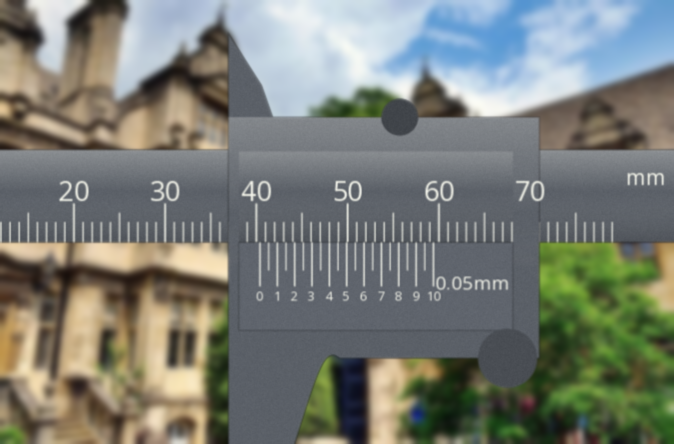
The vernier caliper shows 40.4; mm
